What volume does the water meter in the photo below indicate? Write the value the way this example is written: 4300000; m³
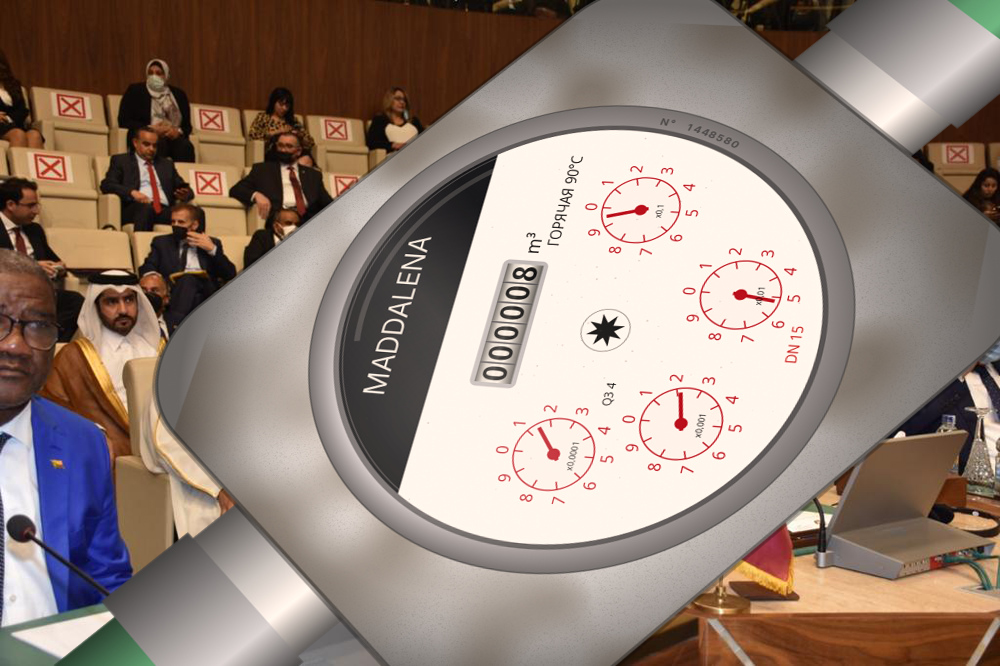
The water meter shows 7.9521; m³
